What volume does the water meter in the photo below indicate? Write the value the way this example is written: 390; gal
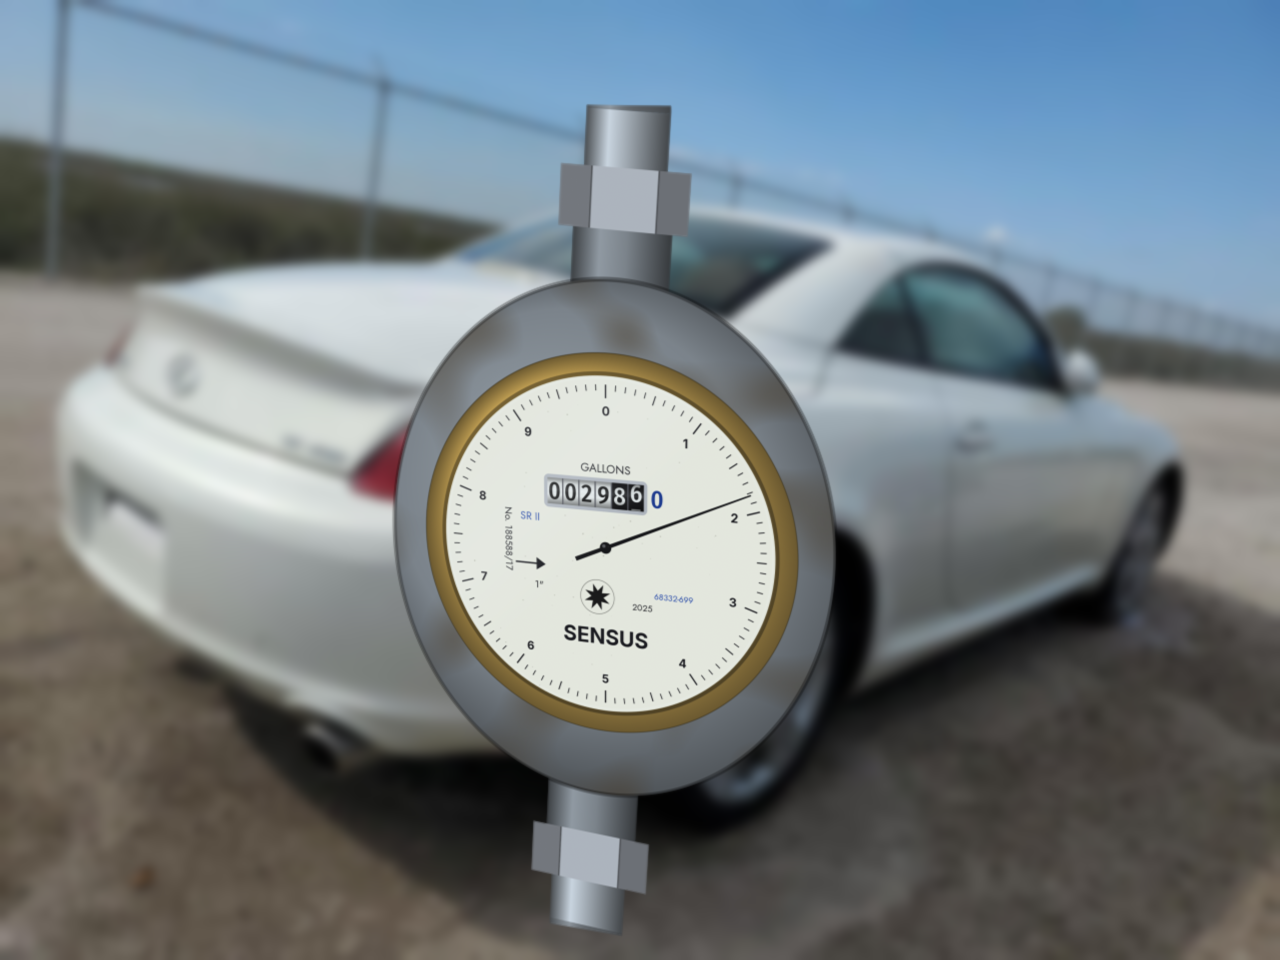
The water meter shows 29861.8; gal
